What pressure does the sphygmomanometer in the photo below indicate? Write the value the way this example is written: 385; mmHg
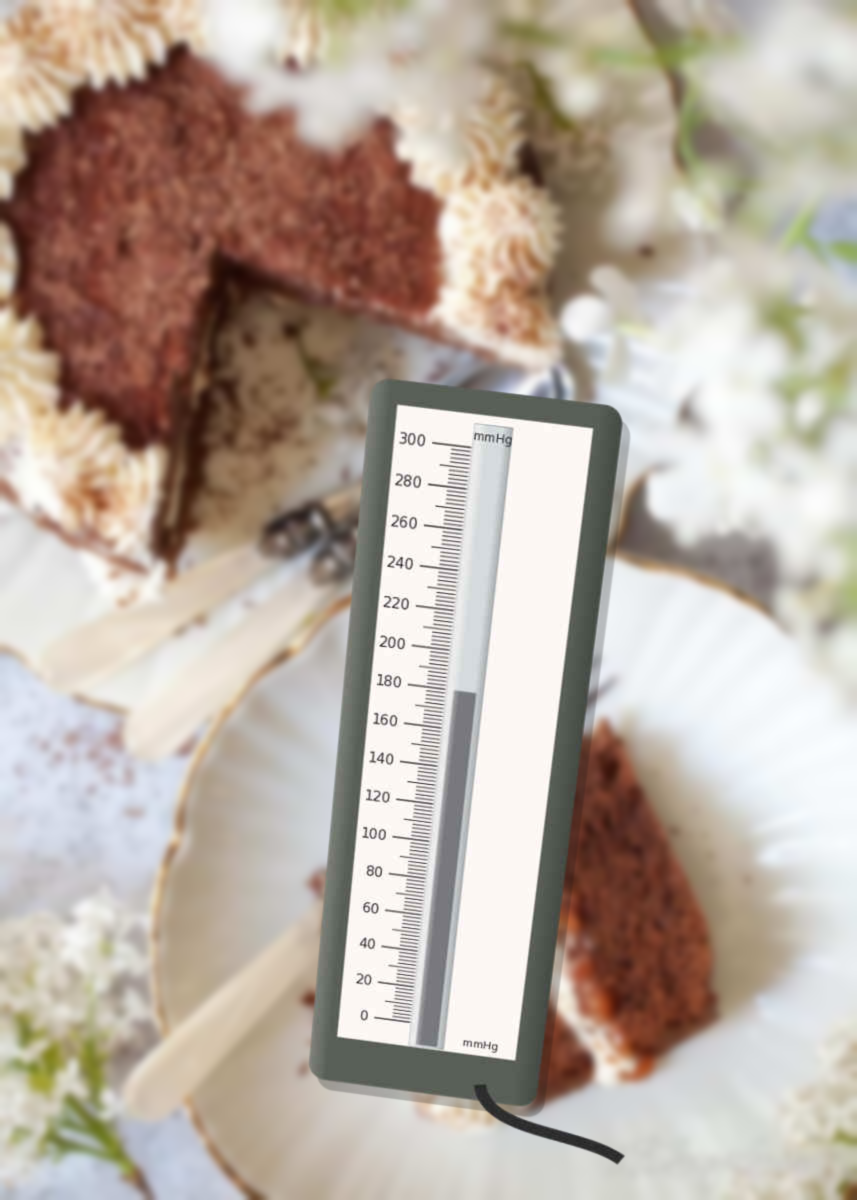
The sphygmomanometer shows 180; mmHg
